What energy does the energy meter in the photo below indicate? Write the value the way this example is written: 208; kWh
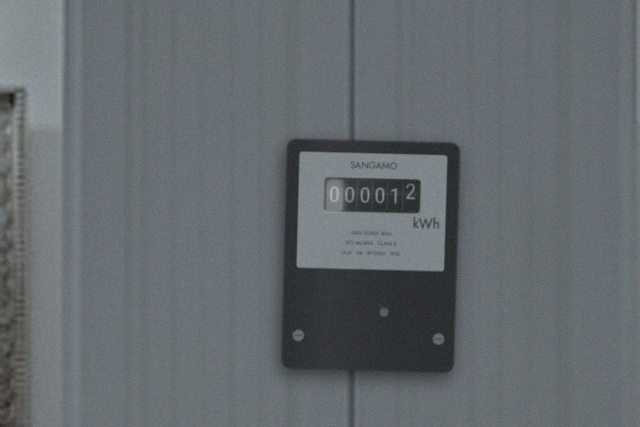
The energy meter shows 12; kWh
